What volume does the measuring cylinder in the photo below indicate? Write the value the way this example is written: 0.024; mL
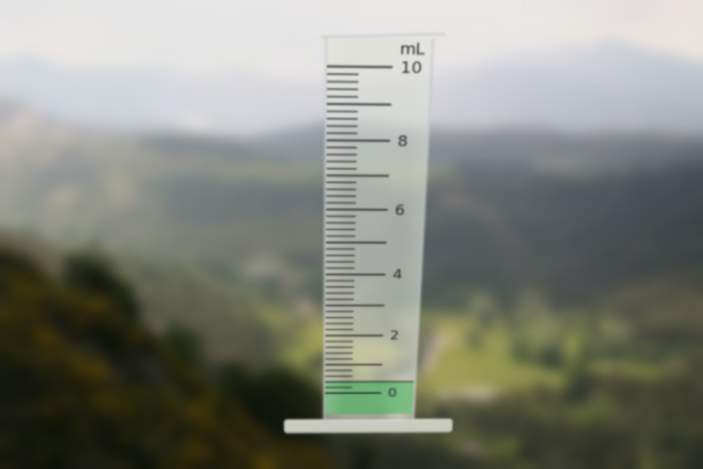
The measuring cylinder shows 0.4; mL
